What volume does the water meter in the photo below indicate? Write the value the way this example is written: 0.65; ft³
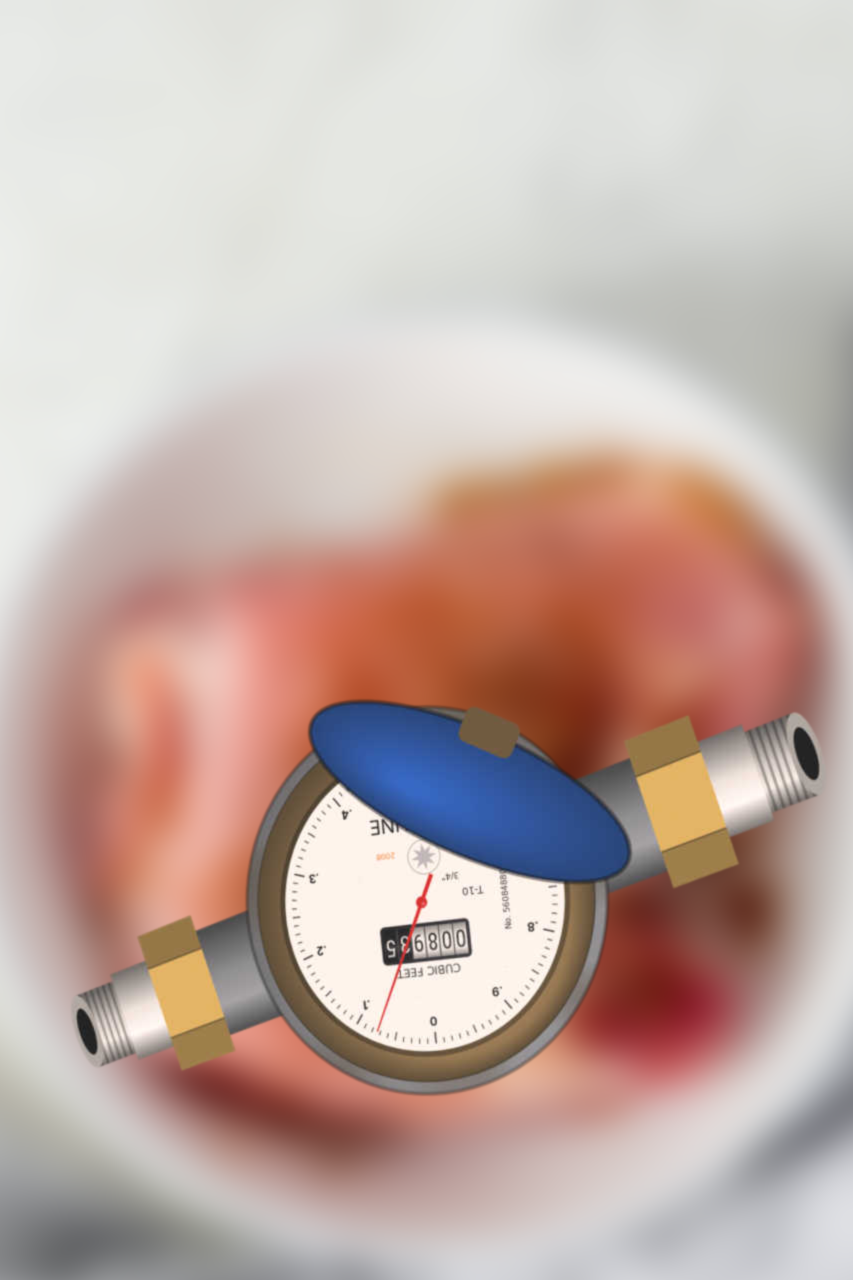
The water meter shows 8935.07; ft³
